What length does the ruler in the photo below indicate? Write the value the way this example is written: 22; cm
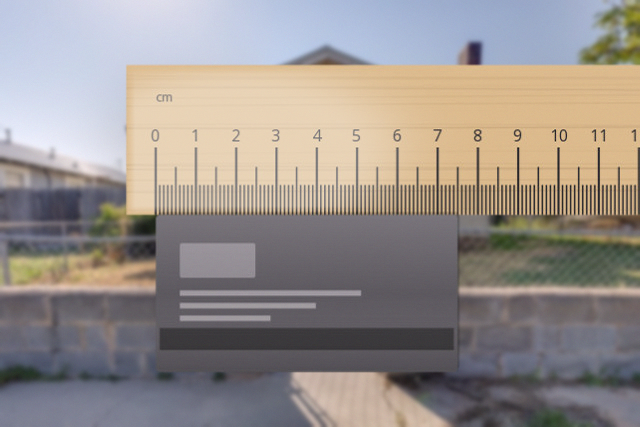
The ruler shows 7.5; cm
